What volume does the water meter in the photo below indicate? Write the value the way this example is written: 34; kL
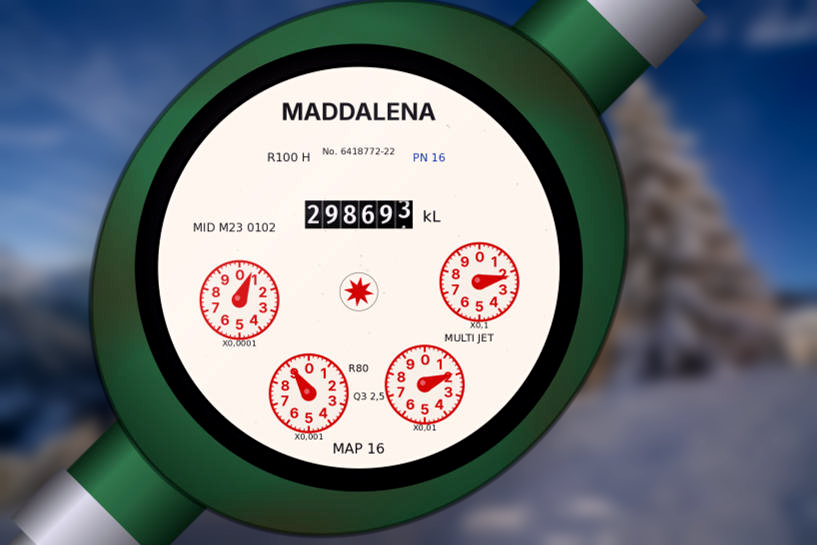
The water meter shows 298693.2190; kL
